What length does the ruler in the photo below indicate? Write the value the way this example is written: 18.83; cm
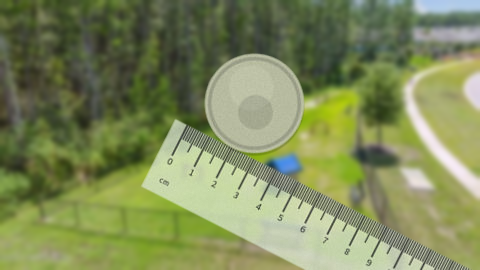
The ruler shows 4; cm
